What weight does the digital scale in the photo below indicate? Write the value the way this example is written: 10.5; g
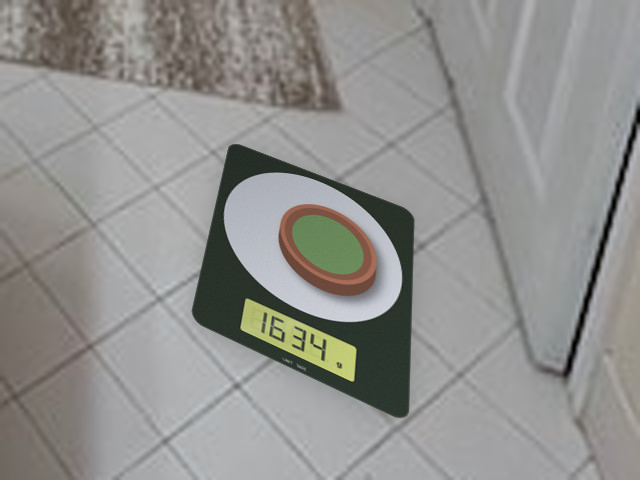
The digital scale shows 1634; g
